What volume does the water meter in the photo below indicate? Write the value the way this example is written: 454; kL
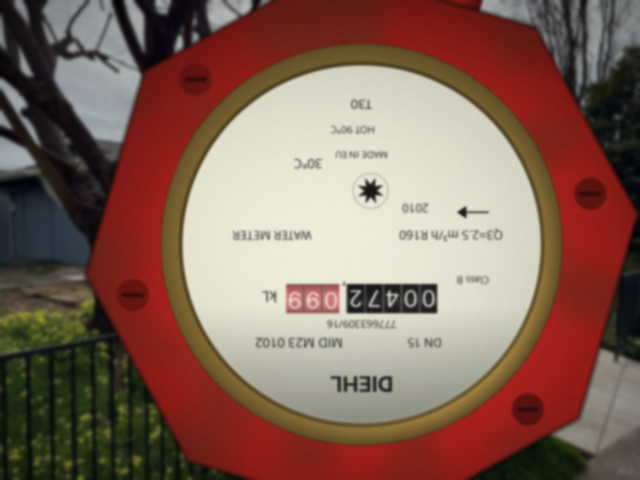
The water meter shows 472.099; kL
